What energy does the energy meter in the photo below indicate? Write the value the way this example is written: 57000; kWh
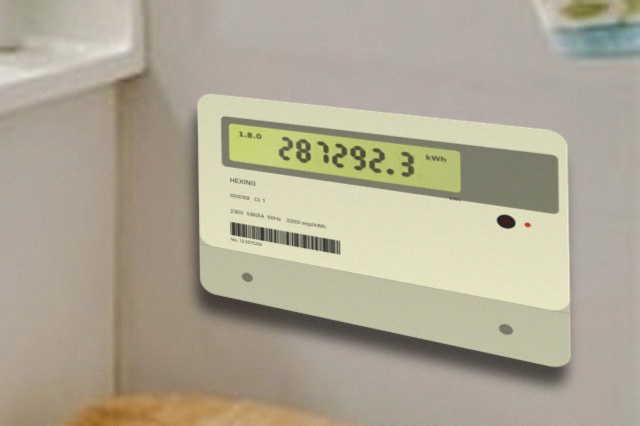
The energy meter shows 287292.3; kWh
